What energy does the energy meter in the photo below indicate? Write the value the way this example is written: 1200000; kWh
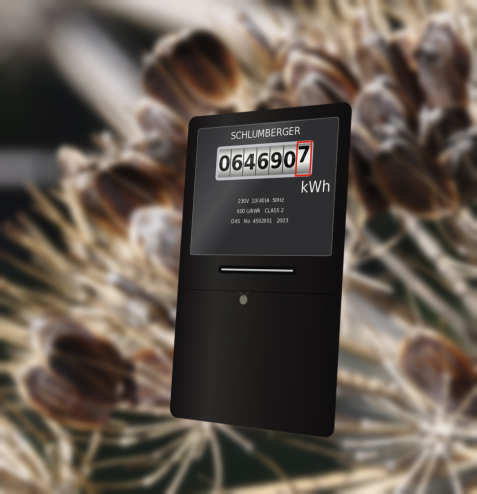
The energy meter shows 64690.7; kWh
